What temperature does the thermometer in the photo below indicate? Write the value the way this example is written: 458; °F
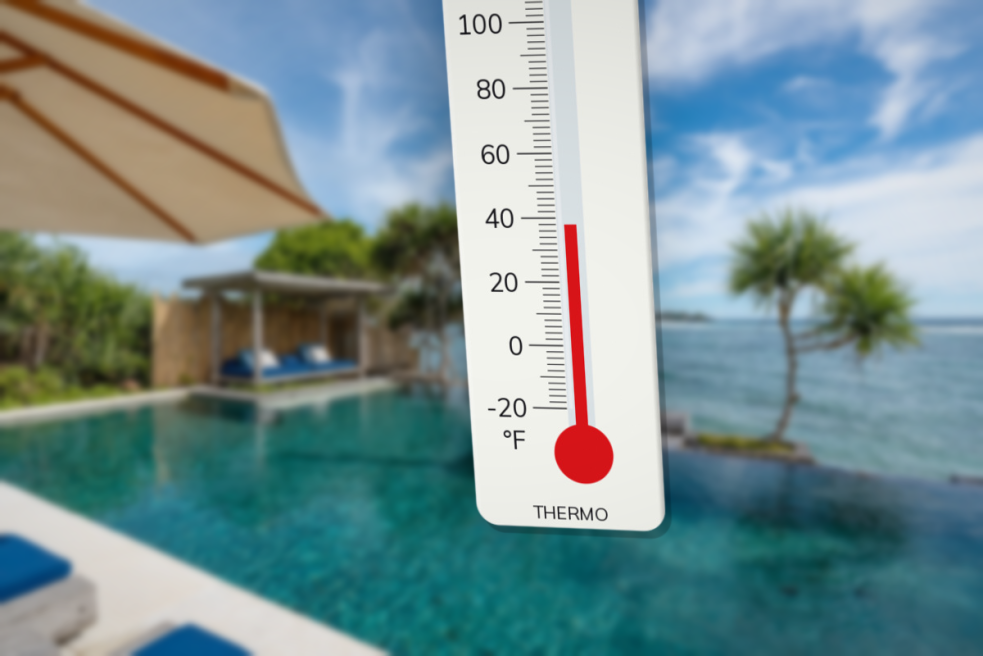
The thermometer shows 38; °F
